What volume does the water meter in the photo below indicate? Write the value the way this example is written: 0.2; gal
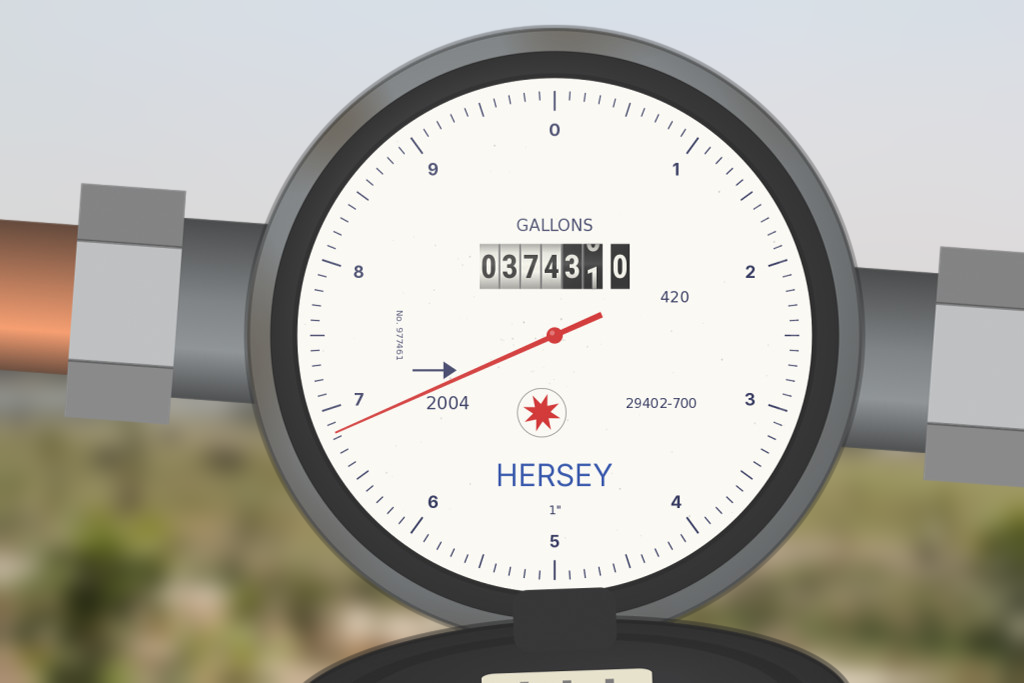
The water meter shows 374306.8; gal
